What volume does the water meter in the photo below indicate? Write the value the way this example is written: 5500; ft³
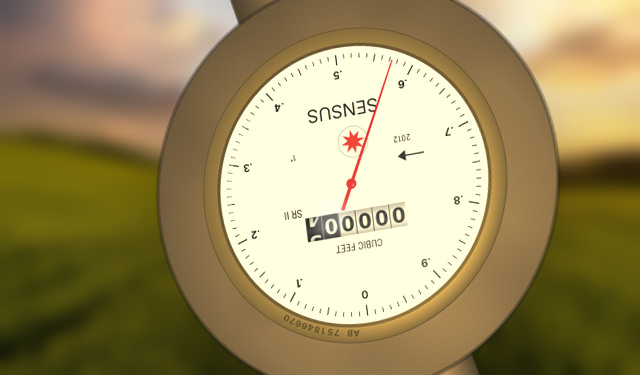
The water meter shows 3.57; ft³
